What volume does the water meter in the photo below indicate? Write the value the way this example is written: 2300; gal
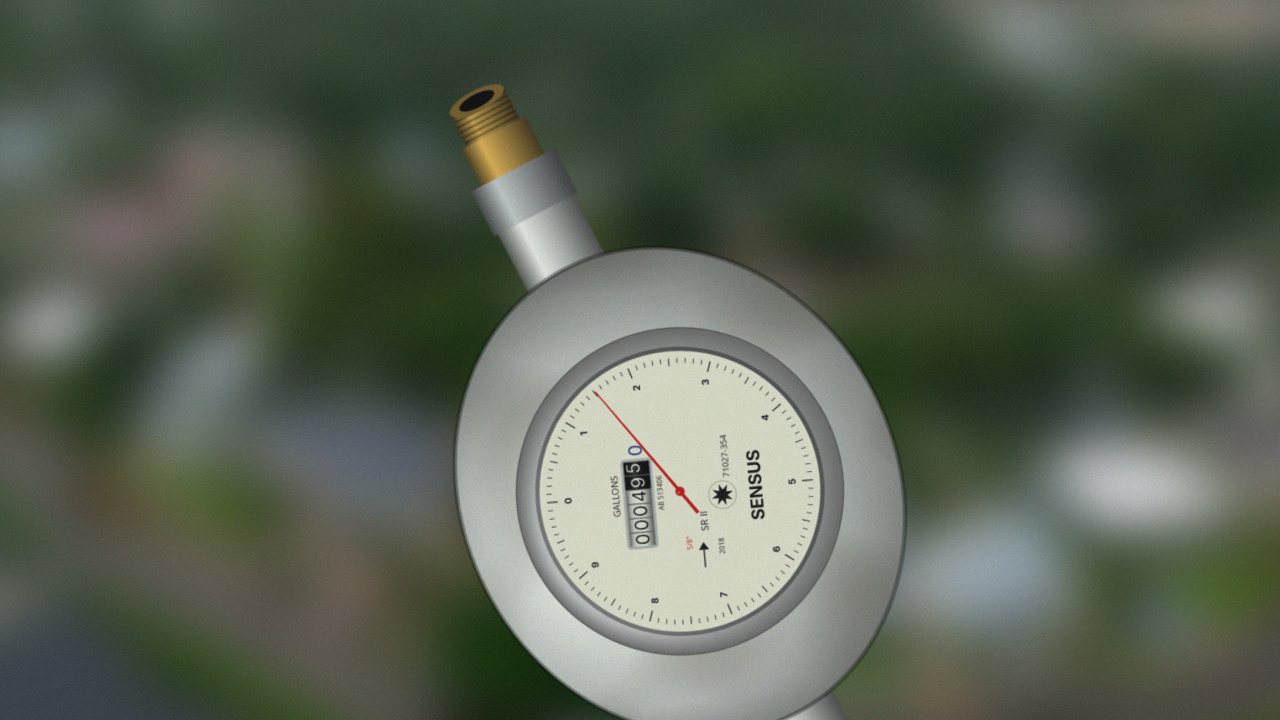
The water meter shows 4951.5; gal
